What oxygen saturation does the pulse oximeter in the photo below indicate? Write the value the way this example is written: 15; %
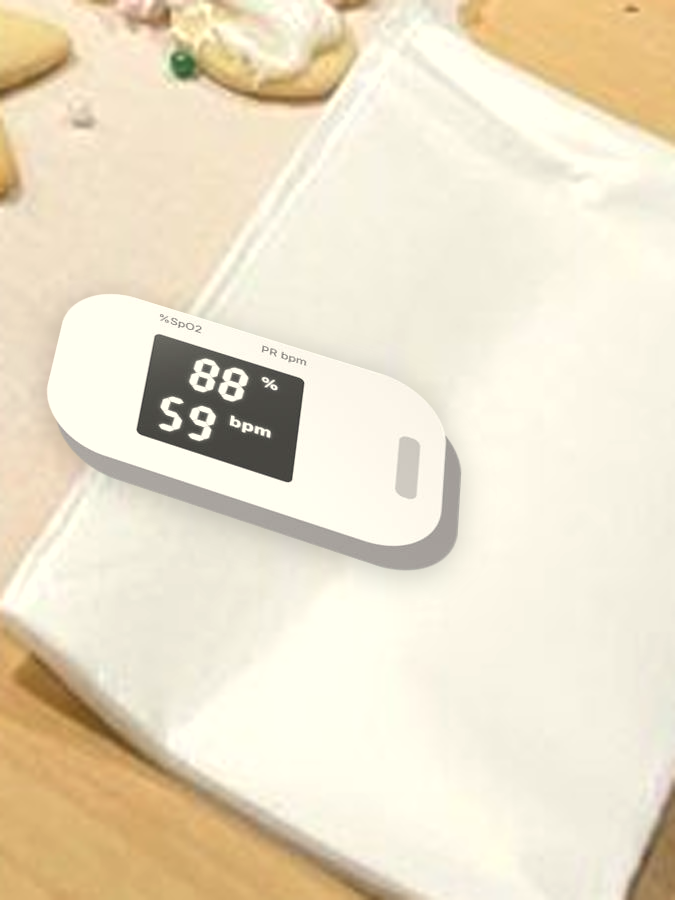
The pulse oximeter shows 88; %
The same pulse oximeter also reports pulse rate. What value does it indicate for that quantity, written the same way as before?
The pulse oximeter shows 59; bpm
